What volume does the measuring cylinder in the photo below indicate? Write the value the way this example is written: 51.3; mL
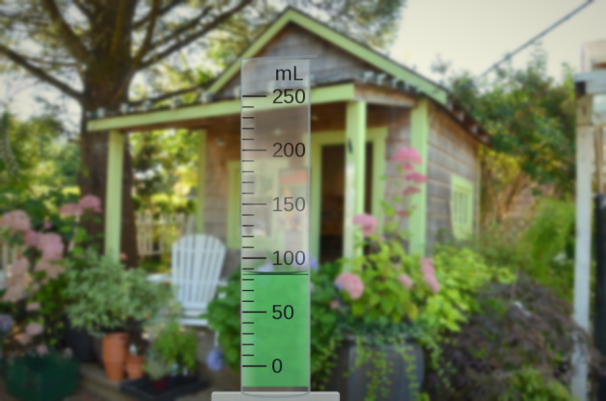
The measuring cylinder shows 85; mL
